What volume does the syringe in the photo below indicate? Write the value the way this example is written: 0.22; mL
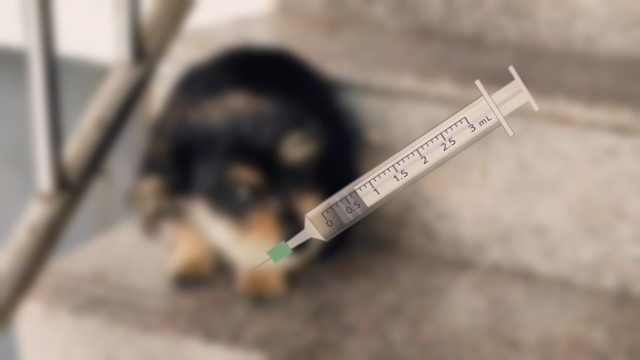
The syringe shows 0.2; mL
